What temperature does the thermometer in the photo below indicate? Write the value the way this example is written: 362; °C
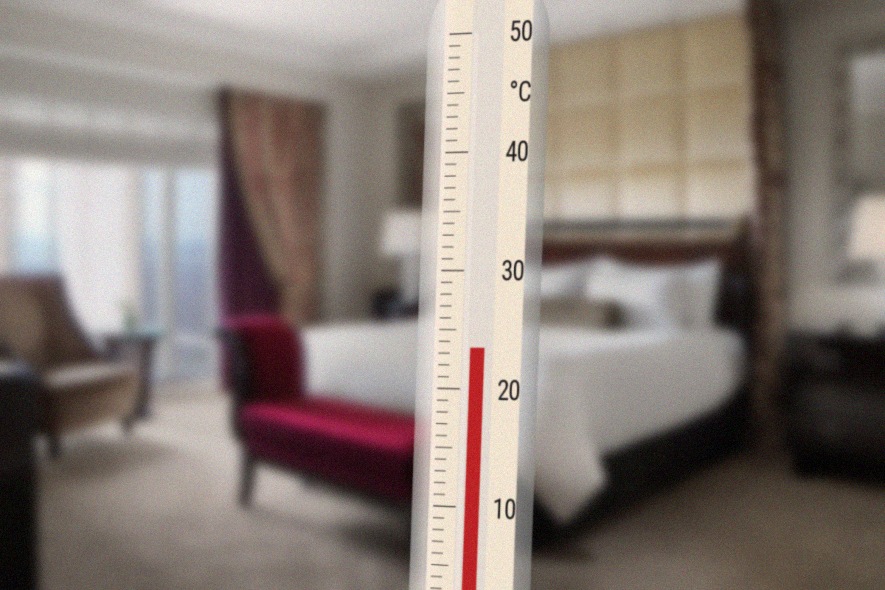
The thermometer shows 23.5; °C
